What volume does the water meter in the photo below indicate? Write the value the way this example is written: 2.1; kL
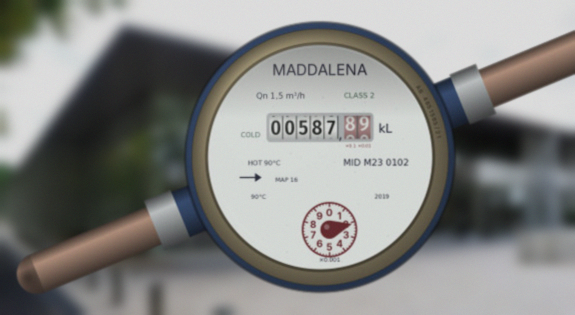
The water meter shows 587.892; kL
